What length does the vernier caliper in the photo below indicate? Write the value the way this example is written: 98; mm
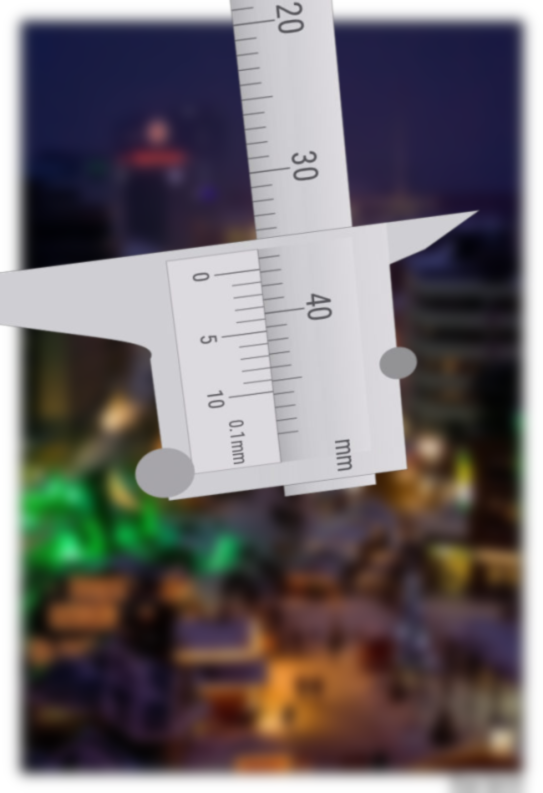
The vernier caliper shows 36.8; mm
